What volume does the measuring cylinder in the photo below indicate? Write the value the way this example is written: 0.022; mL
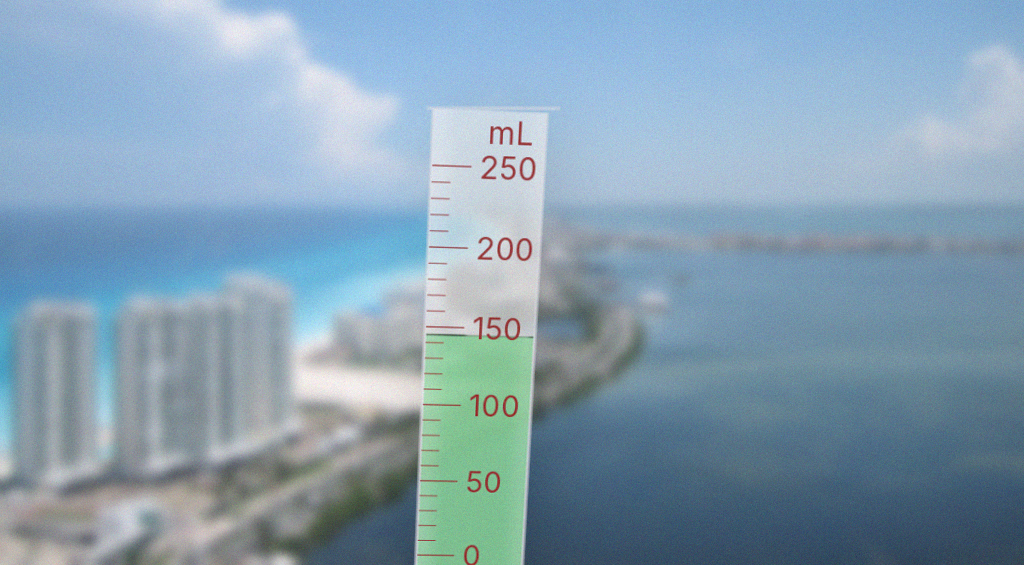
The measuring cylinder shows 145; mL
